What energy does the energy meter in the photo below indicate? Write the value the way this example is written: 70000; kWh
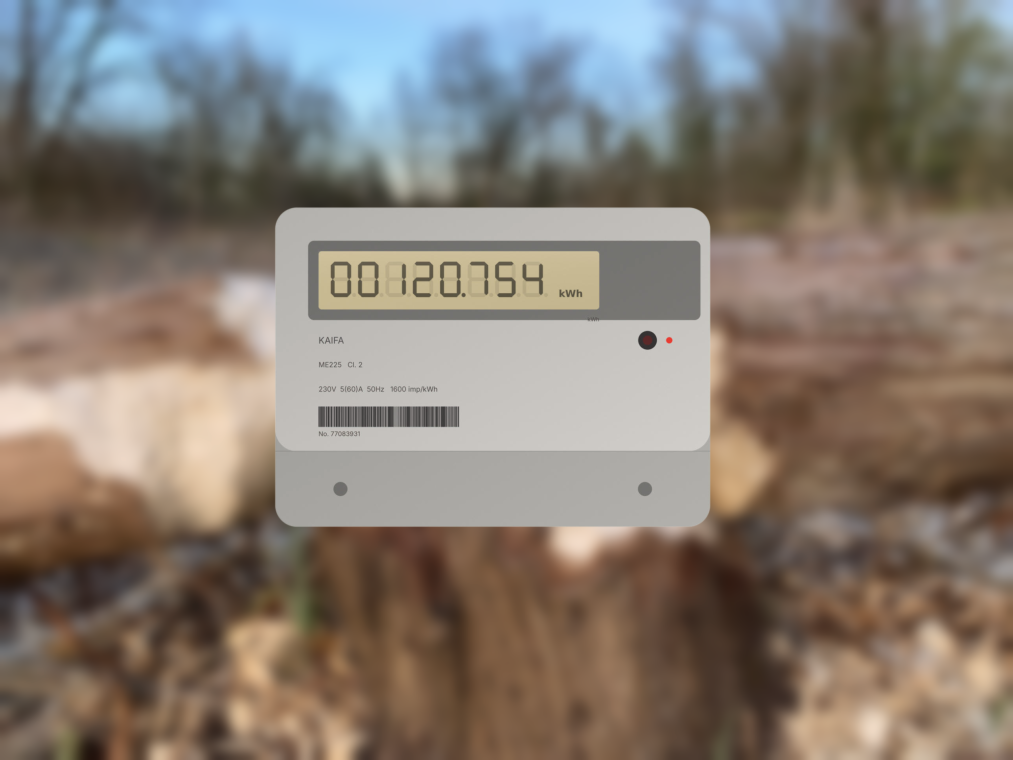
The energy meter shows 120.754; kWh
